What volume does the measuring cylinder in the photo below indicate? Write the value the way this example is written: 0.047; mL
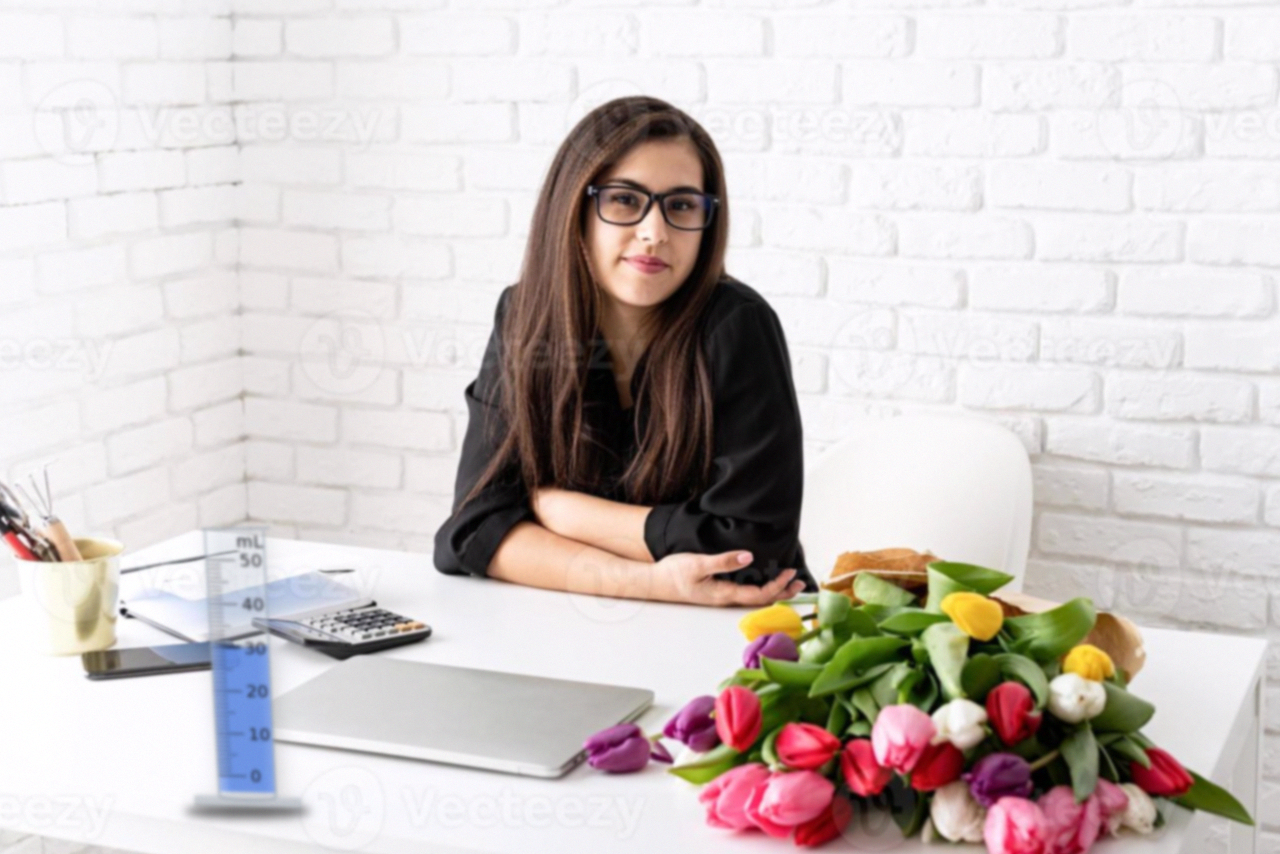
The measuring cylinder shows 30; mL
